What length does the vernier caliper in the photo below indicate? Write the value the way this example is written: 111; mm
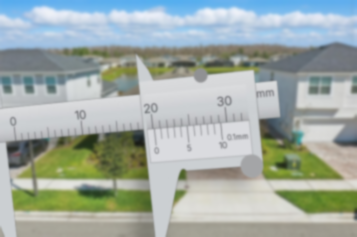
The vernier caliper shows 20.2; mm
